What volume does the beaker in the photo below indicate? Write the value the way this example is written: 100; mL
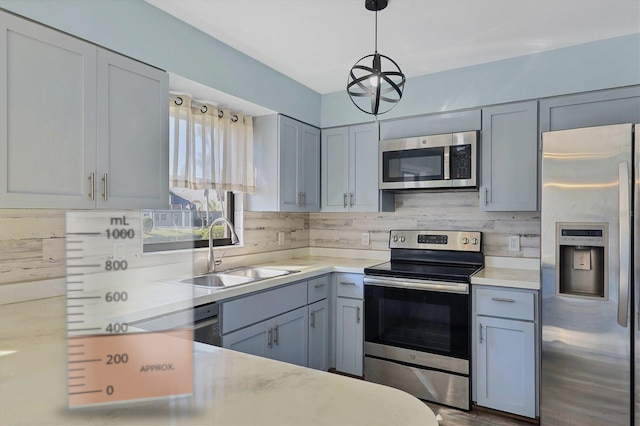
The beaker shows 350; mL
